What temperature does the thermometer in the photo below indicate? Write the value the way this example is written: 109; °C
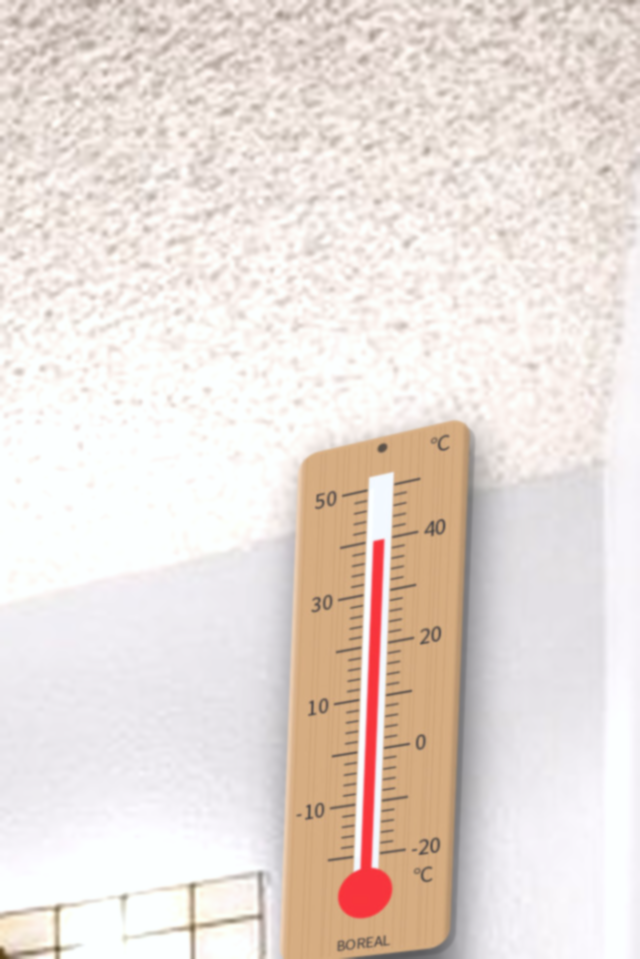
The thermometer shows 40; °C
